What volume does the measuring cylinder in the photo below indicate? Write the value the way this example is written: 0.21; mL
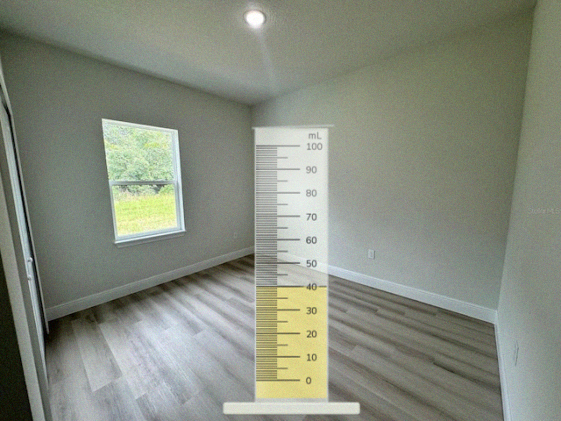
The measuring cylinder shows 40; mL
